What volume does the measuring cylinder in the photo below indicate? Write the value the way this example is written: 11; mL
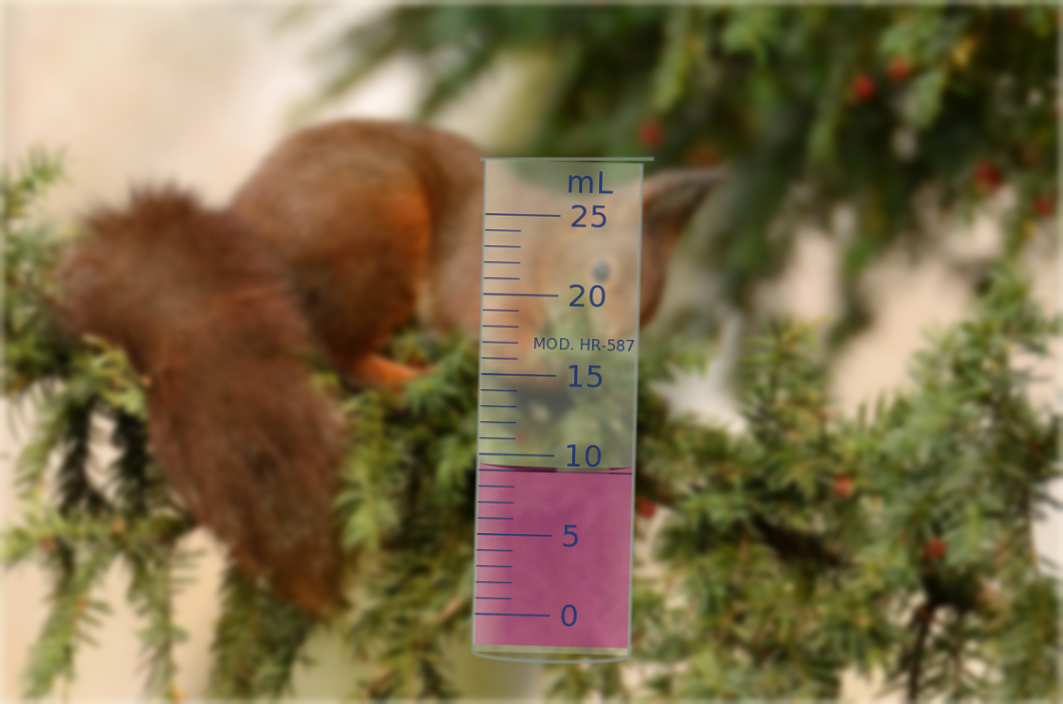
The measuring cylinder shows 9; mL
